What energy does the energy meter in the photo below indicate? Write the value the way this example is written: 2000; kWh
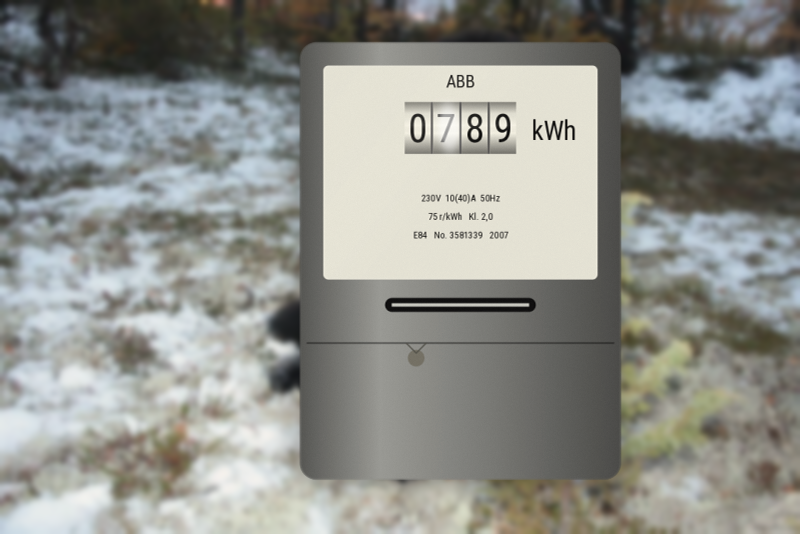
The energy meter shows 789; kWh
